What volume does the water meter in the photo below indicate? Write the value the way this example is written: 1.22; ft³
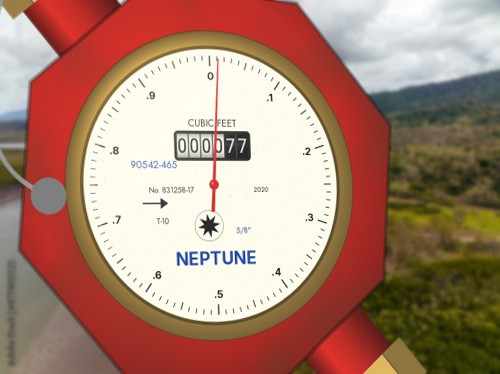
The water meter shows 77.01; ft³
